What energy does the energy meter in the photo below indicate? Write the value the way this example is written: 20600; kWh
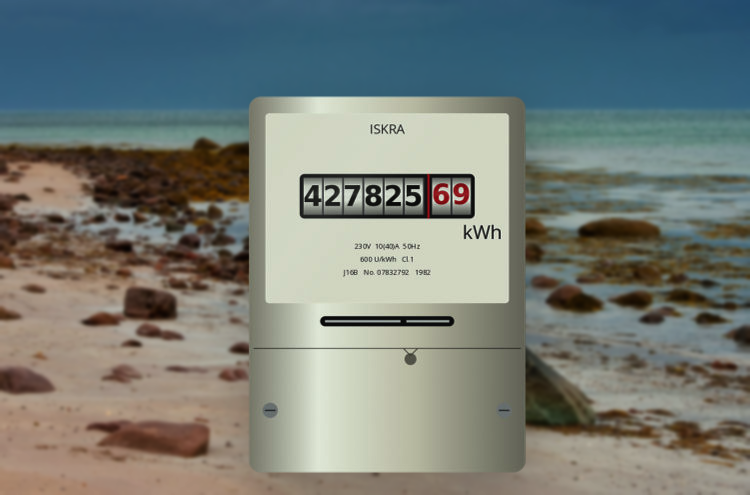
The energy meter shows 427825.69; kWh
